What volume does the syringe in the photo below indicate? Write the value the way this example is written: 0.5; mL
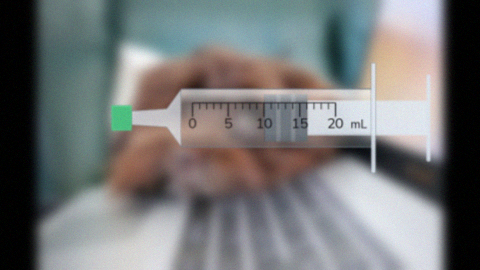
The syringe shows 10; mL
